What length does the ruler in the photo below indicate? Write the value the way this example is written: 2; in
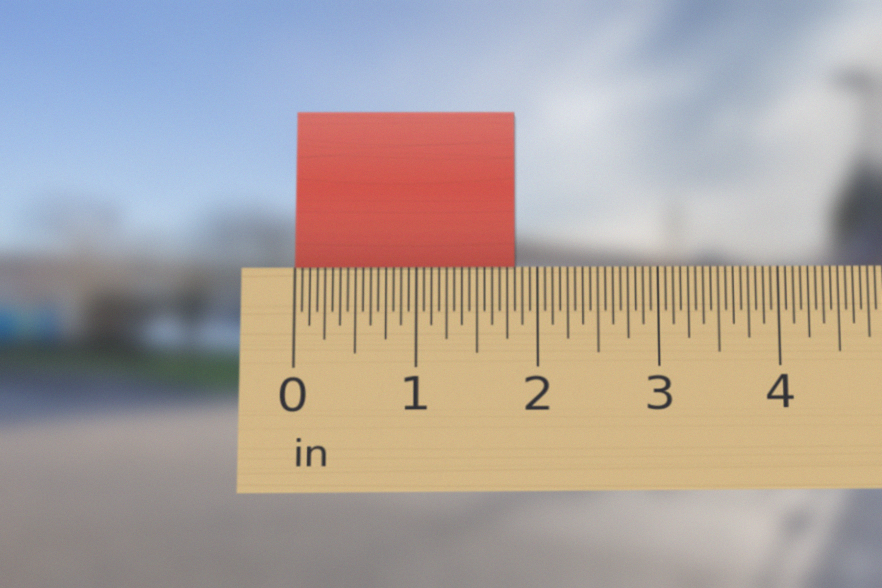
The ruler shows 1.8125; in
